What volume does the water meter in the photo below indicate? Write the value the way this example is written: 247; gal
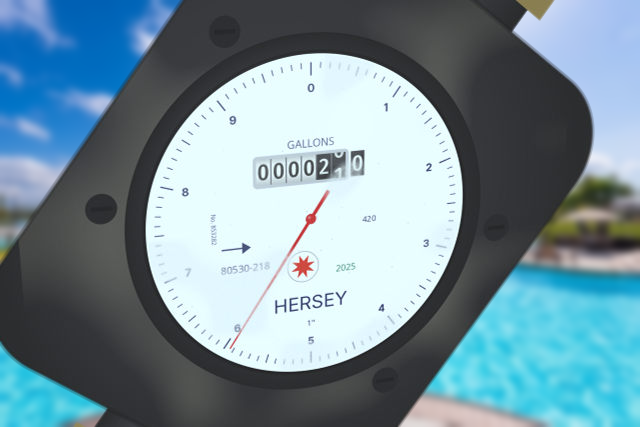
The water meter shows 205.9; gal
